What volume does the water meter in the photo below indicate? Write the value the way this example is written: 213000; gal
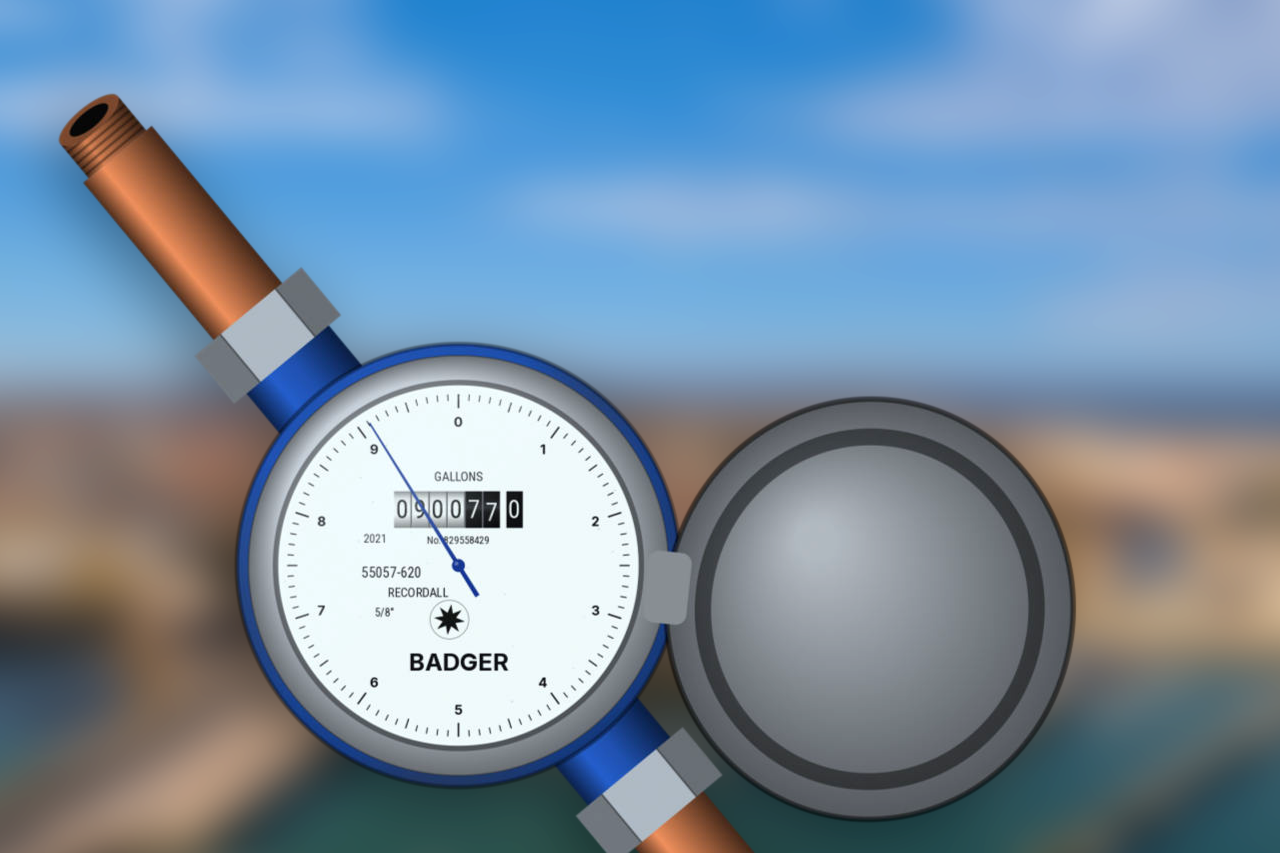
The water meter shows 900769.1; gal
